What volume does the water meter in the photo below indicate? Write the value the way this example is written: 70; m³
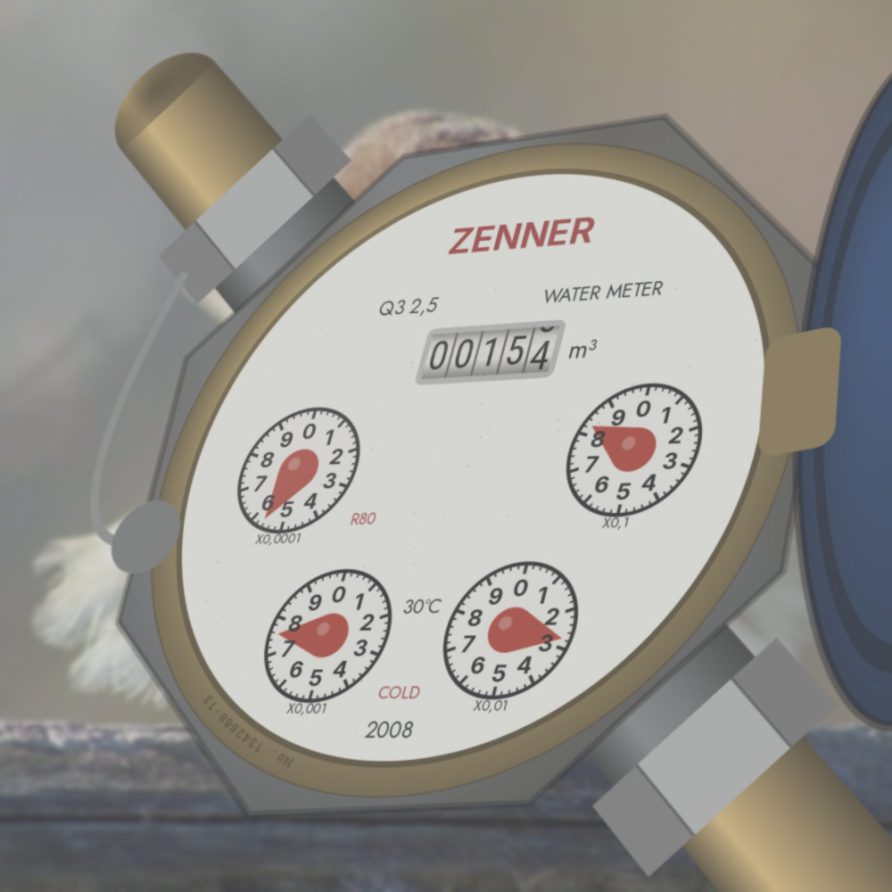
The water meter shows 153.8275; m³
